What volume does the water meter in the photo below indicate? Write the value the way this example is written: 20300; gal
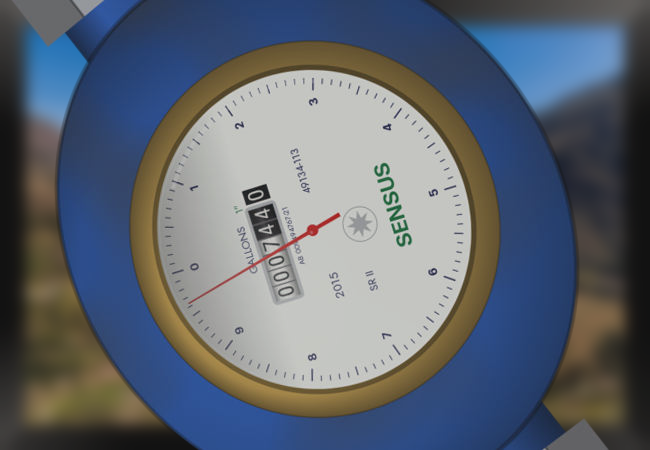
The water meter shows 7439.6; gal
